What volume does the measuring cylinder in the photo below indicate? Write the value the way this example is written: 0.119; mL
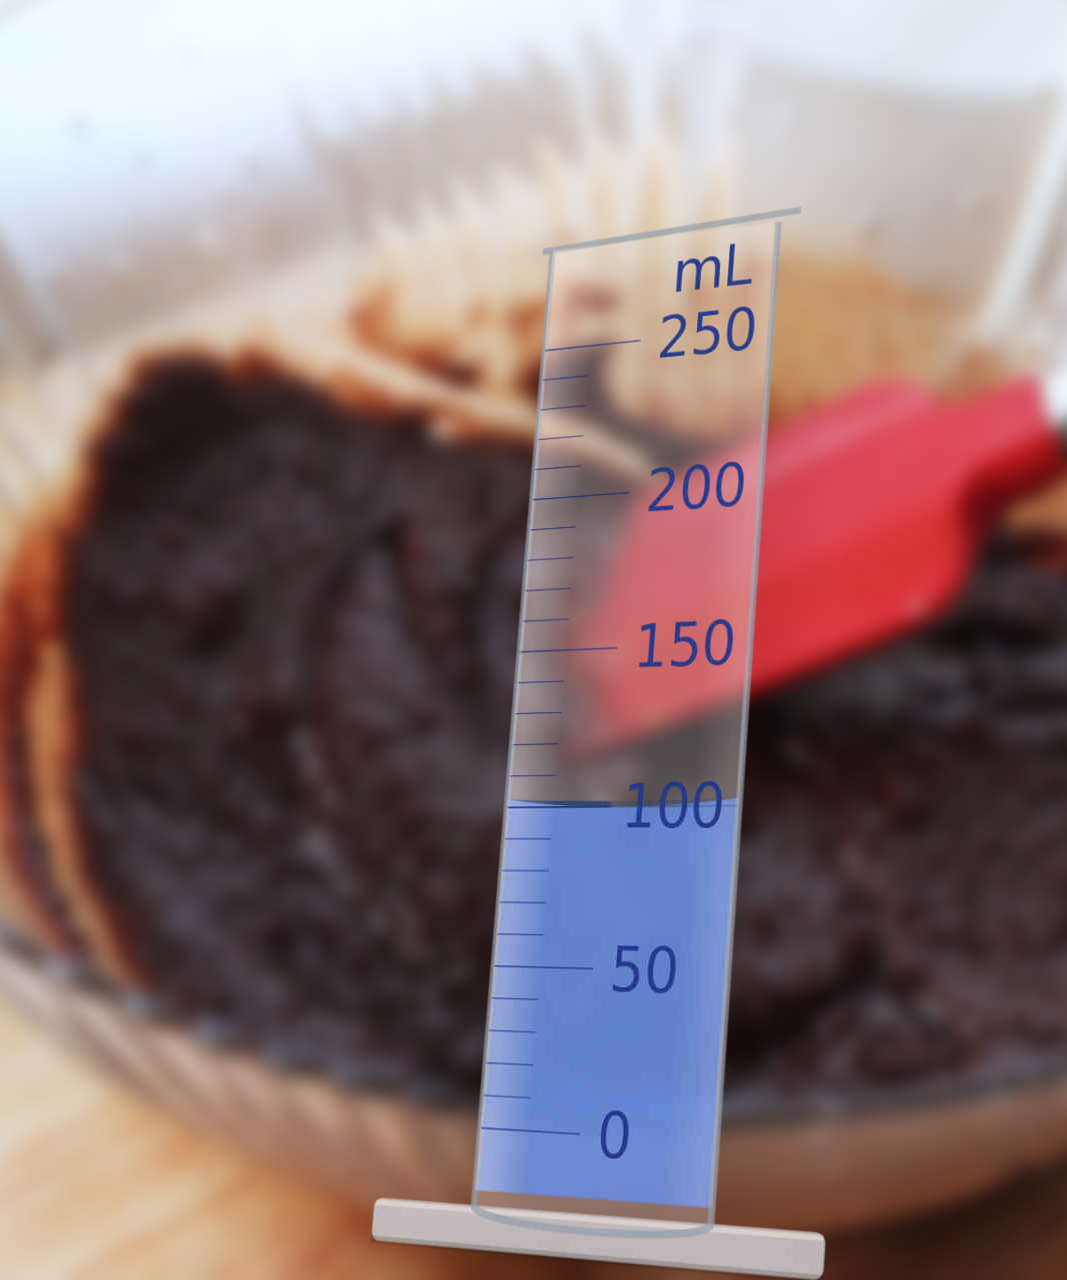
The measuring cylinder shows 100; mL
